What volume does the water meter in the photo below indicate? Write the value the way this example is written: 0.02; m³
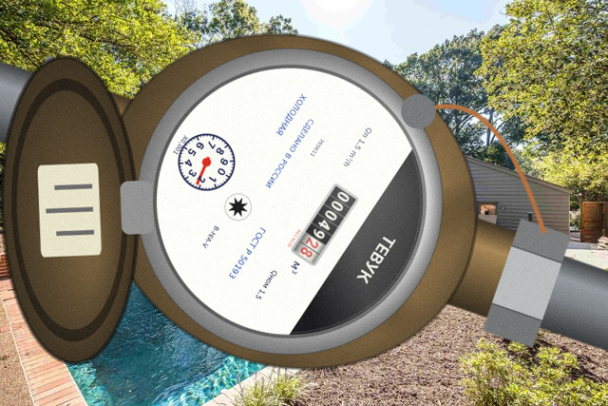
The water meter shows 49.282; m³
